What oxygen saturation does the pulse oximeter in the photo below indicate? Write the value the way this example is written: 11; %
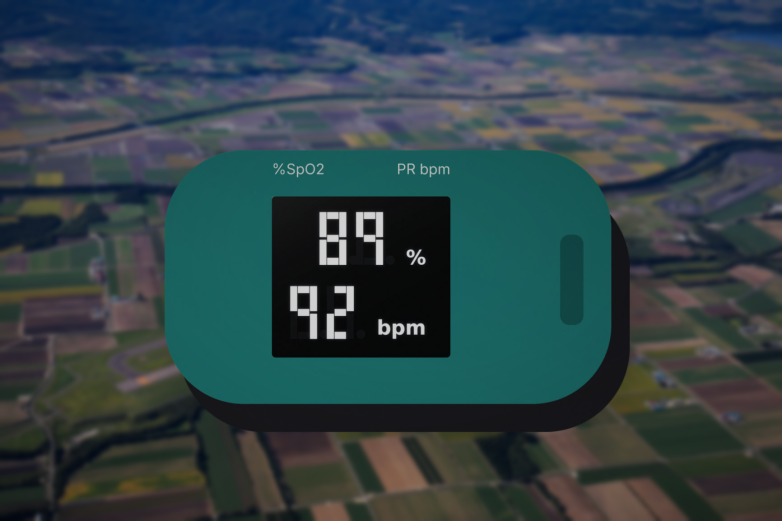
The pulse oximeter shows 89; %
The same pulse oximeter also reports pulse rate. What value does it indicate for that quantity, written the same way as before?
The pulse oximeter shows 92; bpm
